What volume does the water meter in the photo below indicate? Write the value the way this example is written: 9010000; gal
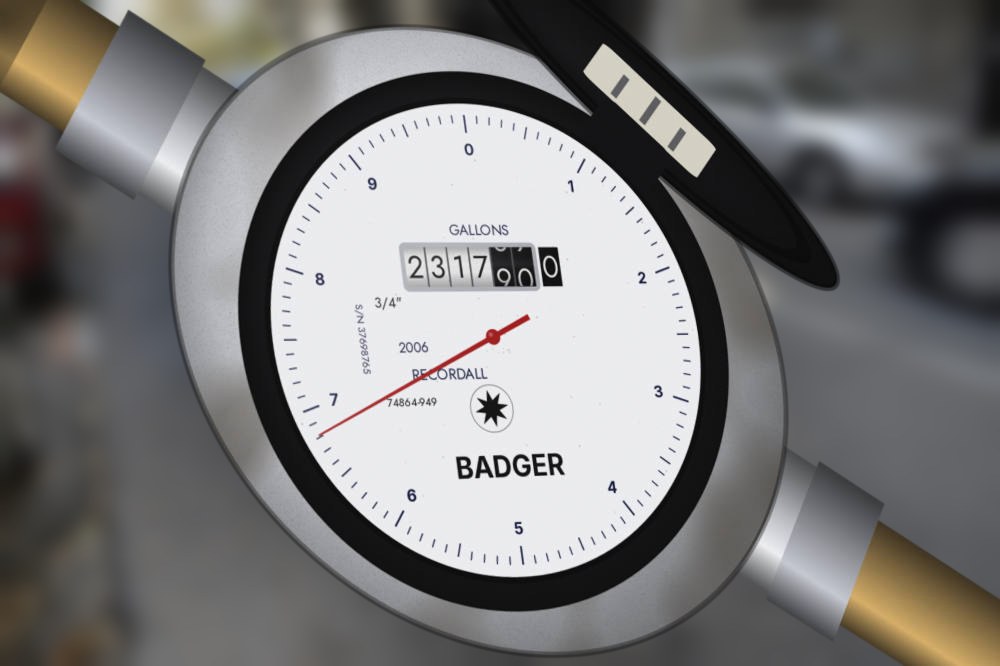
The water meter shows 2317896.8; gal
